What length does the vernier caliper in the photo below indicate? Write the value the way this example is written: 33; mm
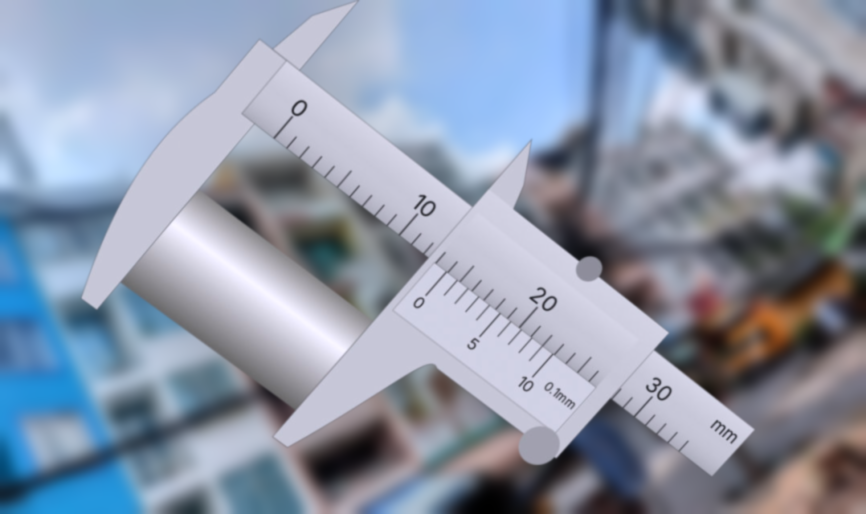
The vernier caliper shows 13.9; mm
